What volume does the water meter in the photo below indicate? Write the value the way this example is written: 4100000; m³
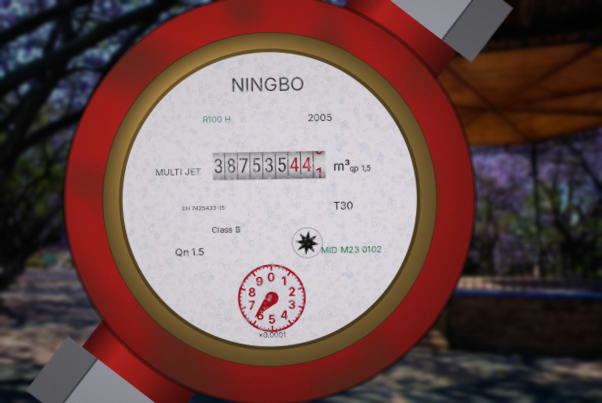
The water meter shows 387535.4406; m³
